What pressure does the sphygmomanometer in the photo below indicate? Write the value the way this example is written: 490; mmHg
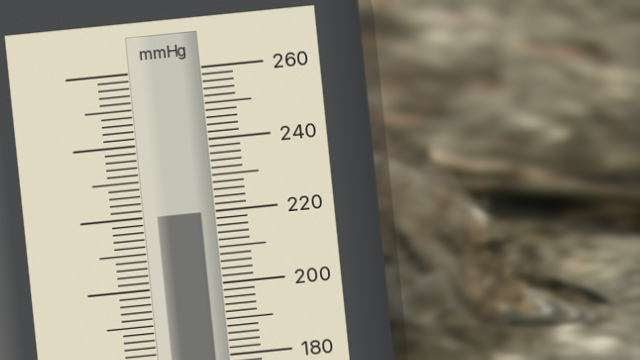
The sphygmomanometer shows 220; mmHg
